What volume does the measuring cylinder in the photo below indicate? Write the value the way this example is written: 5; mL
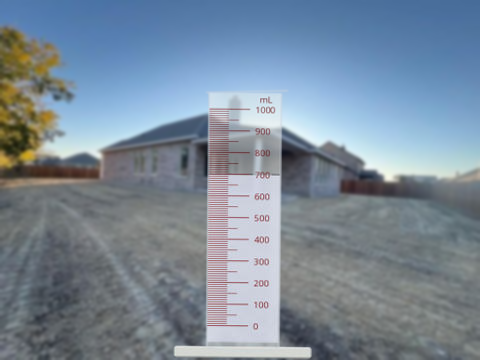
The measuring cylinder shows 700; mL
